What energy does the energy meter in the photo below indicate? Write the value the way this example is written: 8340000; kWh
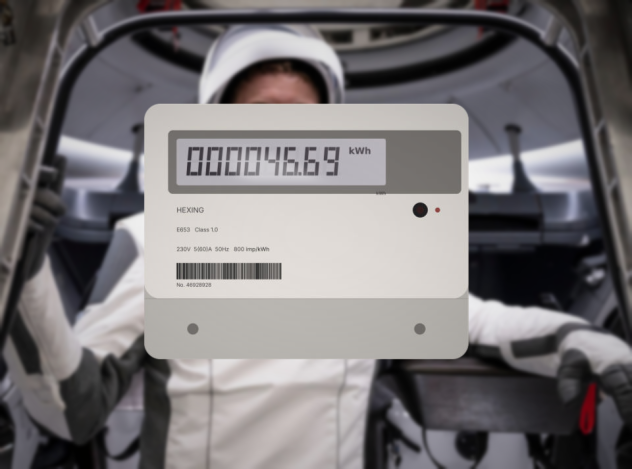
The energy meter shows 46.69; kWh
